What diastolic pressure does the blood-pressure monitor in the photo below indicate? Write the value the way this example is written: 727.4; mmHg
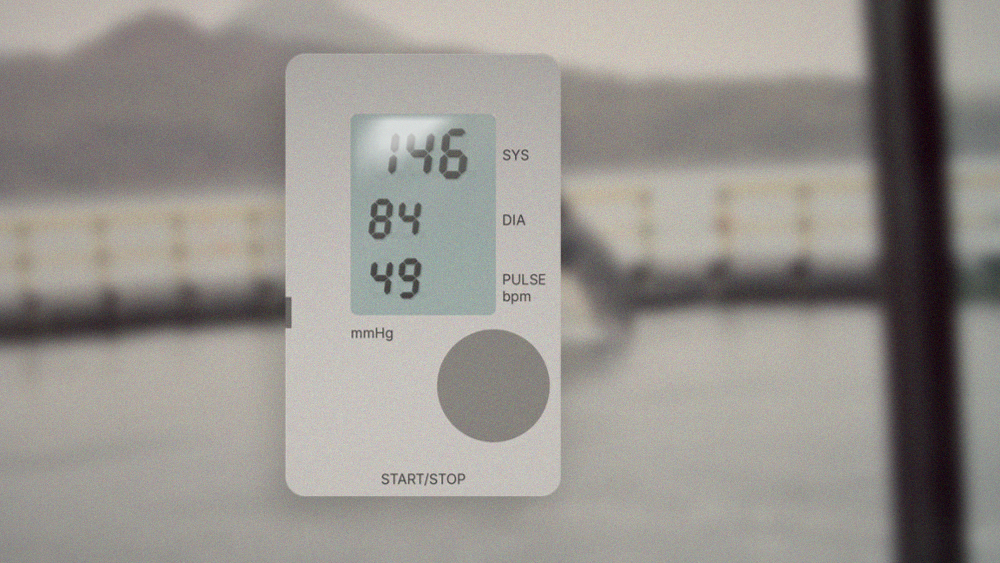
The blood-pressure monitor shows 84; mmHg
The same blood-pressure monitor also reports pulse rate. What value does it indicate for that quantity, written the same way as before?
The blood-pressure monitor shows 49; bpm
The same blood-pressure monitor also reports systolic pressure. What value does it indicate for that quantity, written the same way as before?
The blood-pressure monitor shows 146; mmHg
